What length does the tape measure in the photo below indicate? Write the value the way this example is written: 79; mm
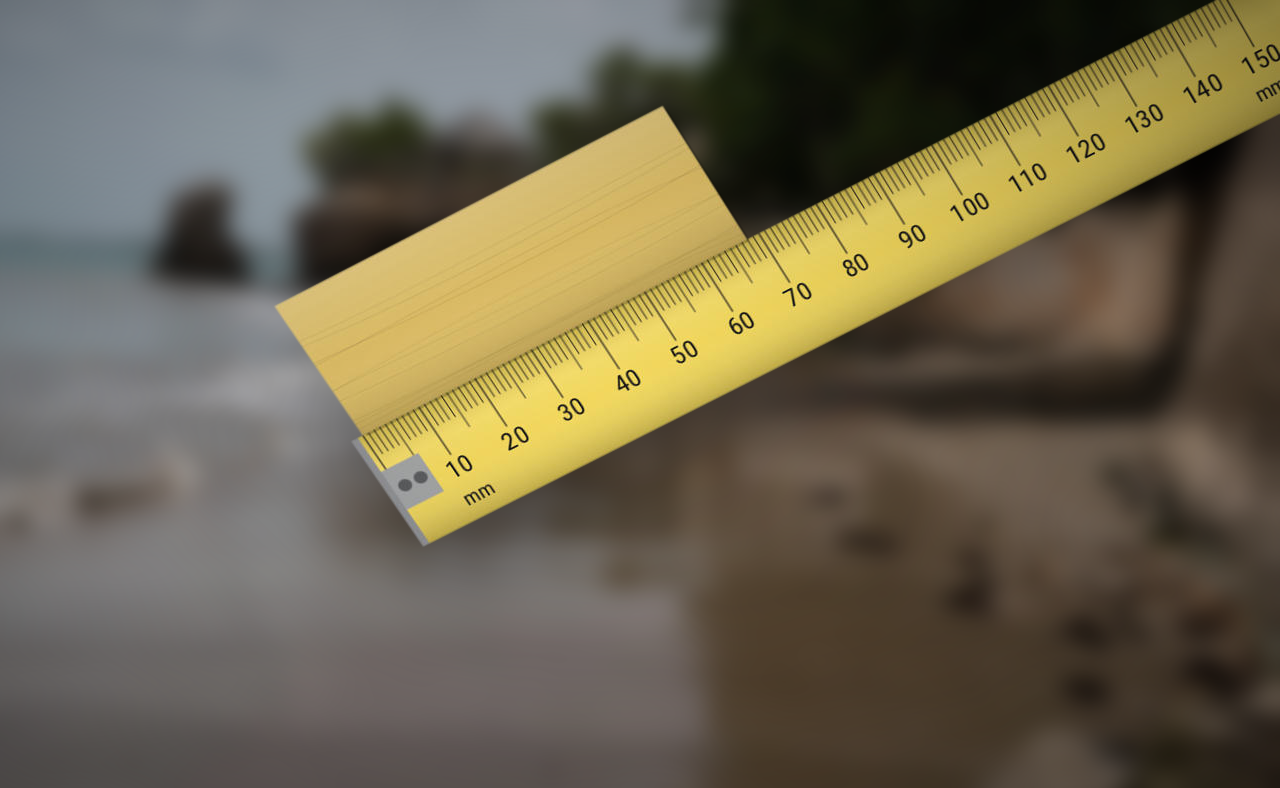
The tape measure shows 68; mm
